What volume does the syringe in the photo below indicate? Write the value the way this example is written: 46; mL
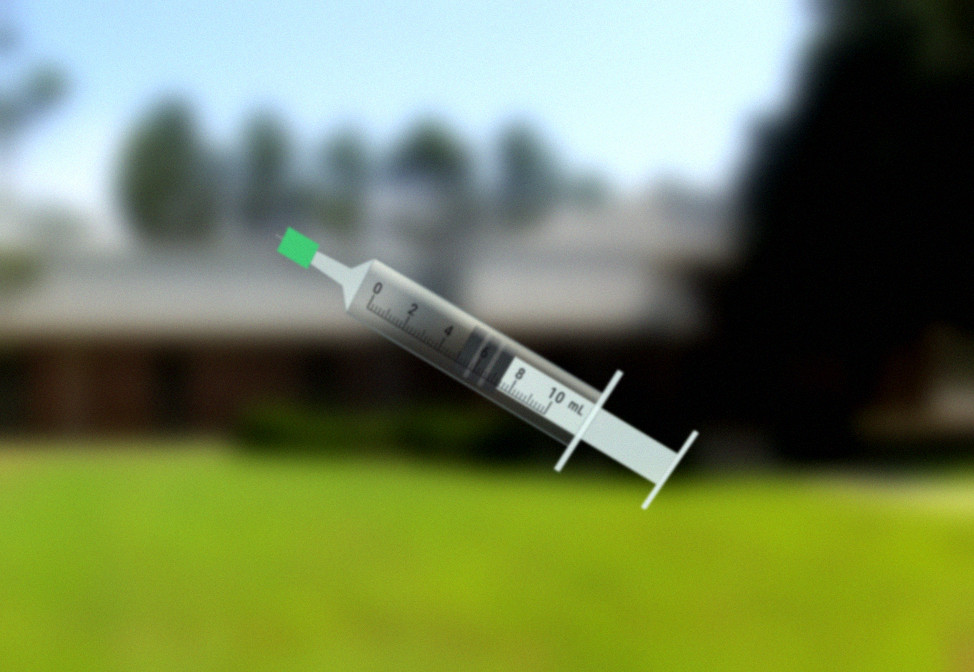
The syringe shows 5; mL
